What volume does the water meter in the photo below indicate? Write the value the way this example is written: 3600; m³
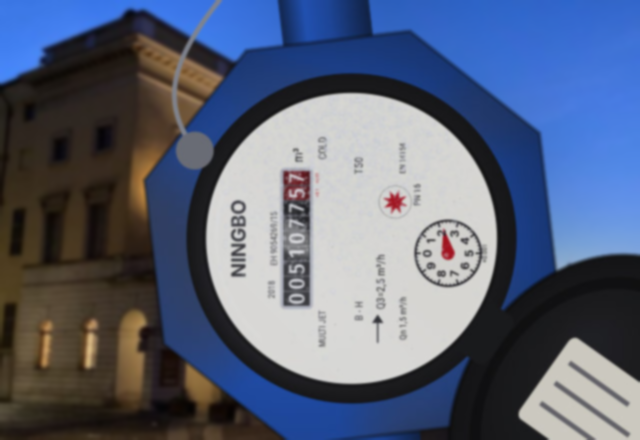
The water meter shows 51077.572; m³
